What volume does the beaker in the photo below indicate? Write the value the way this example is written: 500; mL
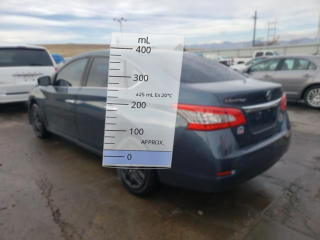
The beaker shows 25; mL
